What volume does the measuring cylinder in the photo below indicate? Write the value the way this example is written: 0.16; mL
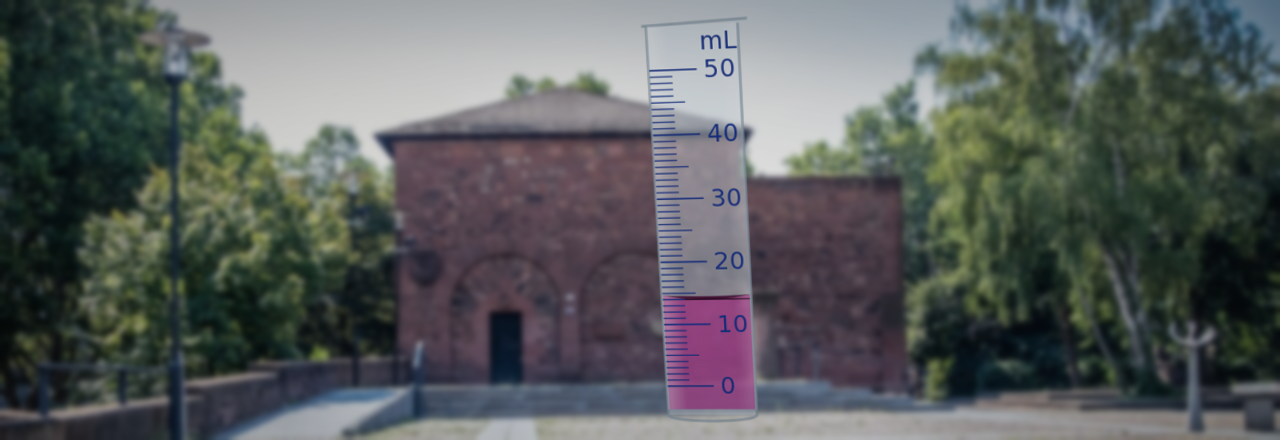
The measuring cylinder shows 14; mL
